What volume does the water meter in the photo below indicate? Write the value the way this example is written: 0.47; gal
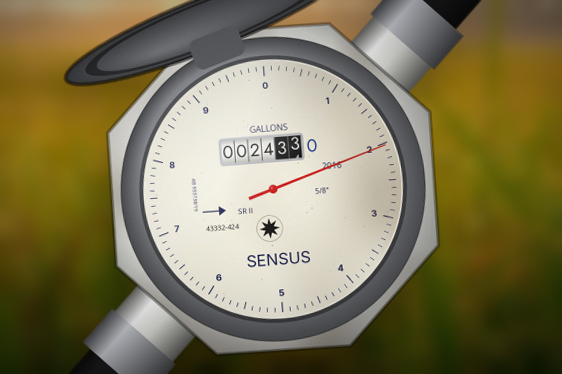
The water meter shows 24332.0; gal
